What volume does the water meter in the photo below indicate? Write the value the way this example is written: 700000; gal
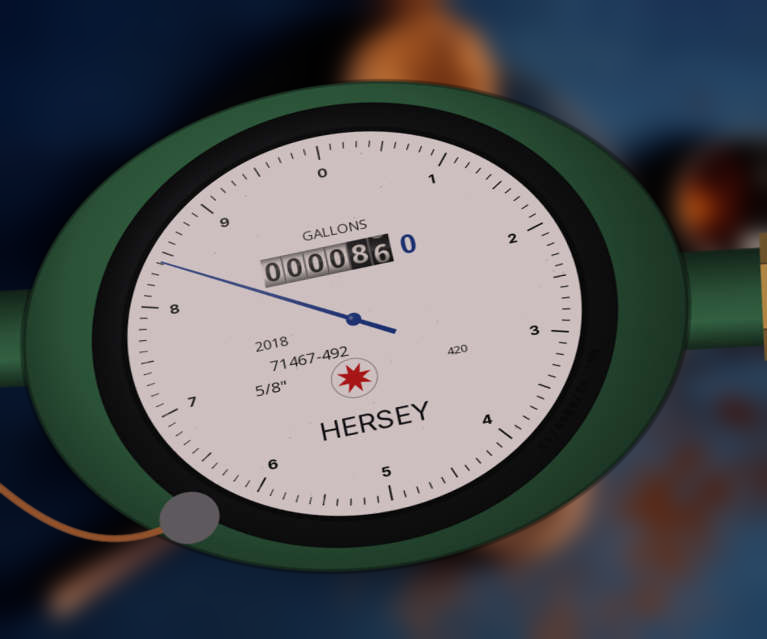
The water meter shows 858.4; gal
